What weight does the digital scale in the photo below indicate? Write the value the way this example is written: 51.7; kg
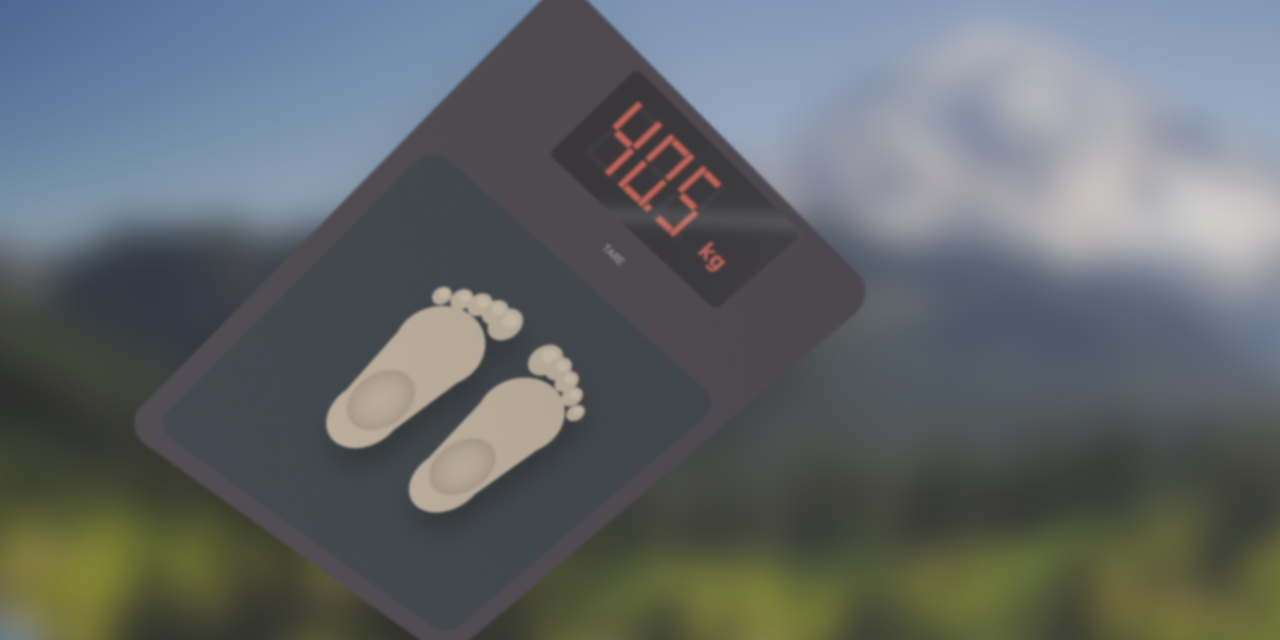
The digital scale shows 40.5; kg
